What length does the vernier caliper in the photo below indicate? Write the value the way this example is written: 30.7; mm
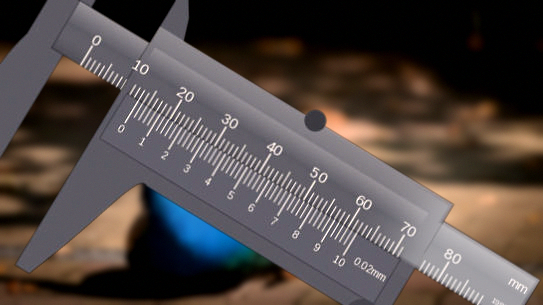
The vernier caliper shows 13.0; mm
